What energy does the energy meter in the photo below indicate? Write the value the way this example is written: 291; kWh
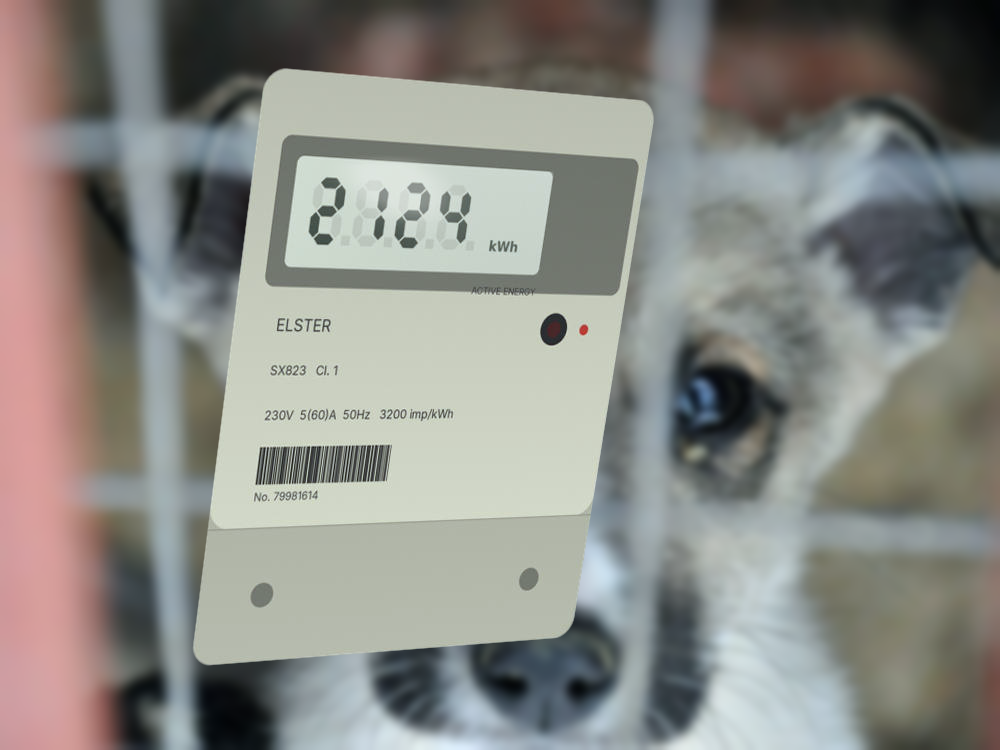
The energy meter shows 2124; kWh
